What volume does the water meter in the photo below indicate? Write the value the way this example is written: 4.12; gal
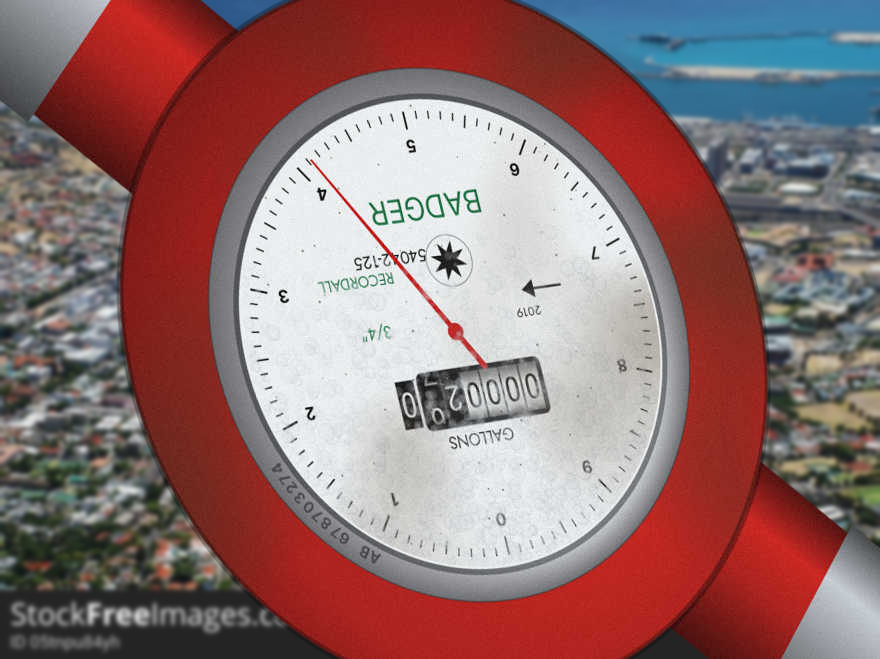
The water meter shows 264.1; gal
